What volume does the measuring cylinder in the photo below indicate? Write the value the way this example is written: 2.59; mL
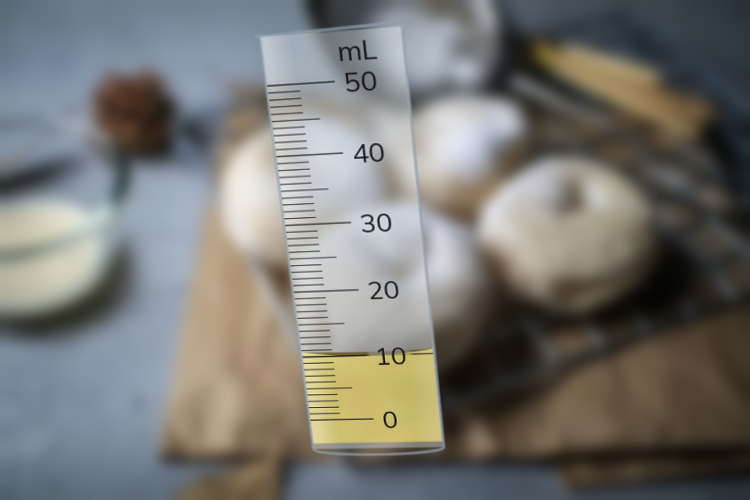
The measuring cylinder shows 10; mL
